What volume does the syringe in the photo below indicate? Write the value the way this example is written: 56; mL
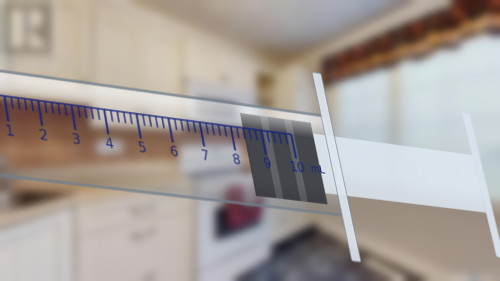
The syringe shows 8.4; mL
